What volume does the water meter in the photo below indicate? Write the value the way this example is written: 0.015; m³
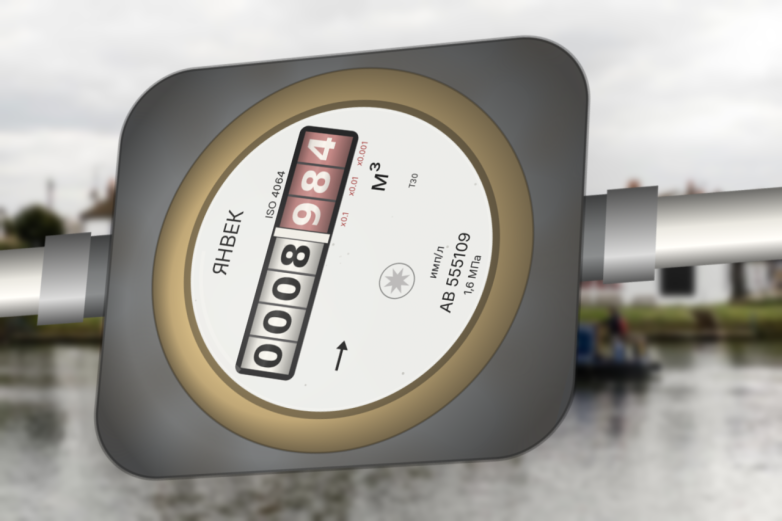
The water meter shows 8.984; m³
